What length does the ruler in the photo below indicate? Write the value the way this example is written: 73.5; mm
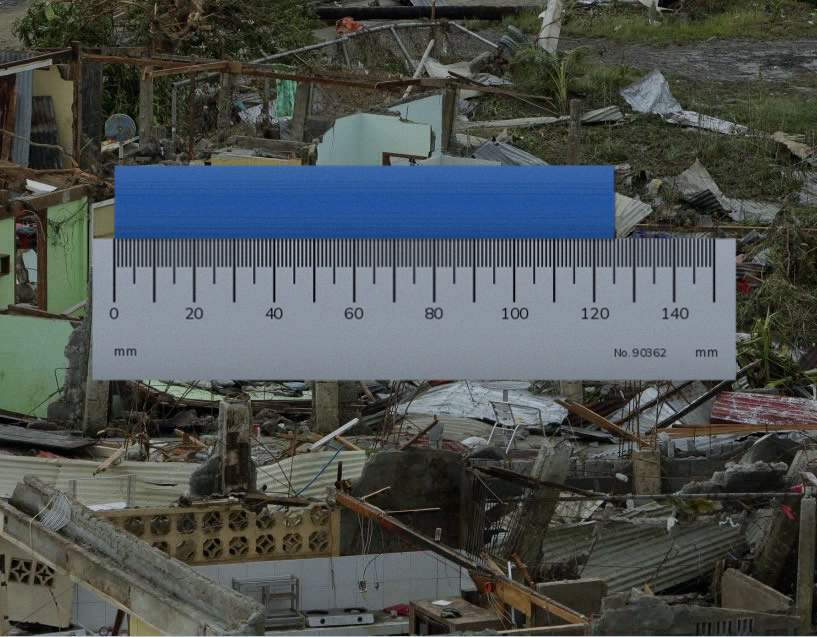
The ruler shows 125; mm
